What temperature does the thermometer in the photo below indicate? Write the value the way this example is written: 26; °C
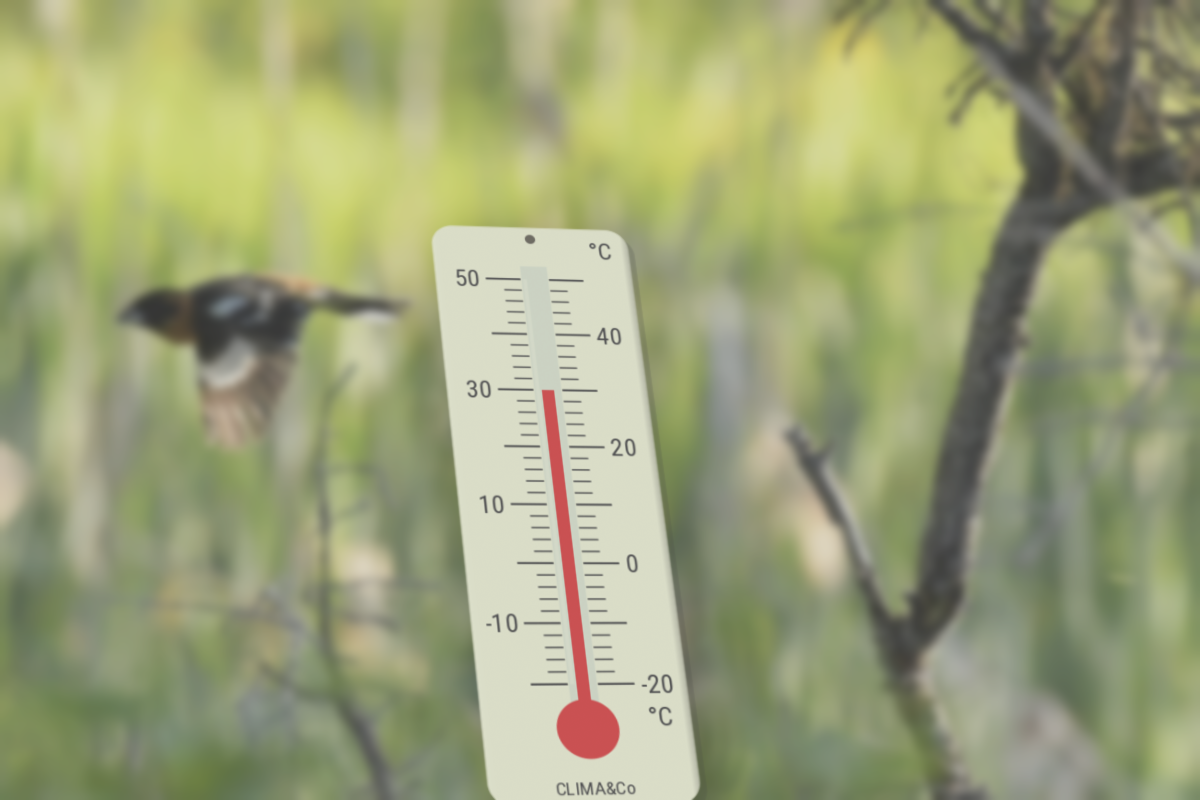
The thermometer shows 30; °C
